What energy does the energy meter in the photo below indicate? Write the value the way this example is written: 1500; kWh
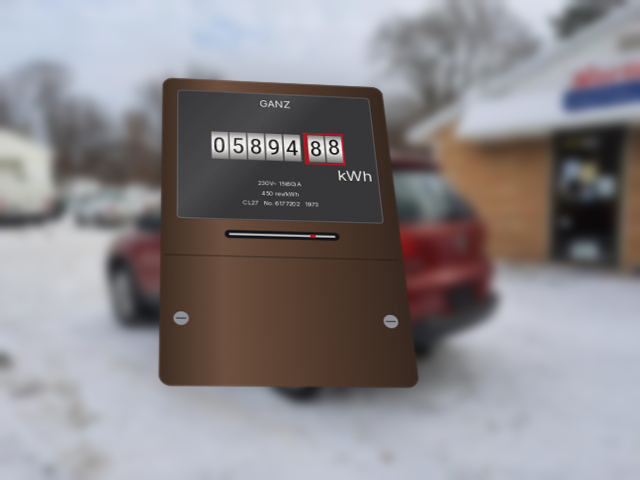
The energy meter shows 5894.88; kWh
